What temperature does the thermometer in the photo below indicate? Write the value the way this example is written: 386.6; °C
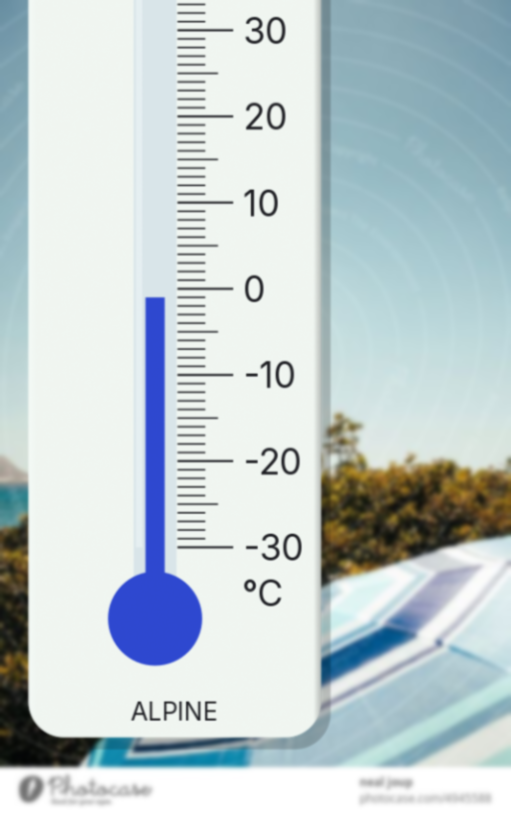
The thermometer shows -1; °C
